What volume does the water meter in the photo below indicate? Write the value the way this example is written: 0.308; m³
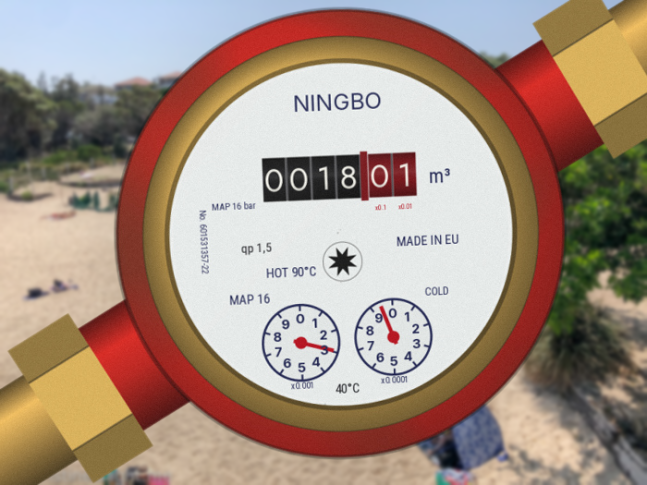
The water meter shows 18.0129; m³
